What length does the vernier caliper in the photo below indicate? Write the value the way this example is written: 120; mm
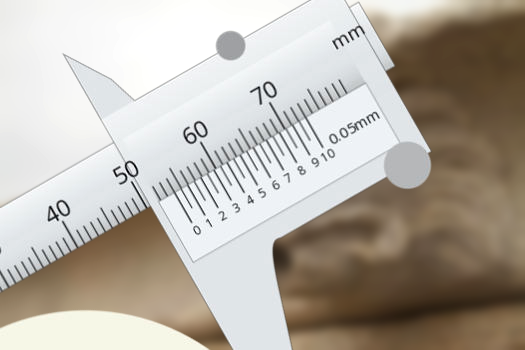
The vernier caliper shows 54.0; mm
